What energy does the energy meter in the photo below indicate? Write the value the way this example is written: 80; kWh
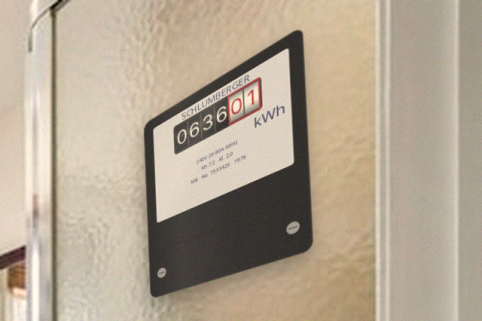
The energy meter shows 636.01; kWh
